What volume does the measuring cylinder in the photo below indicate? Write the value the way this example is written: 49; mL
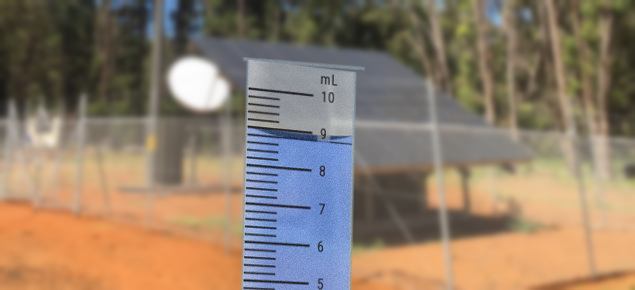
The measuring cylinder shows 8.8; mL
